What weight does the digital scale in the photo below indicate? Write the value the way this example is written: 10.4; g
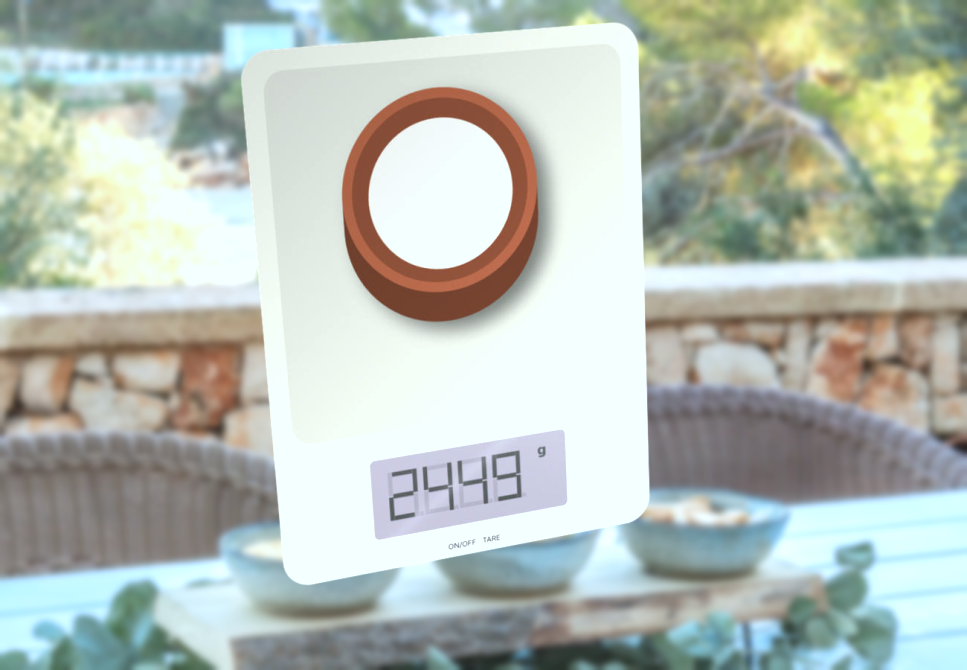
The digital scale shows 2449; g
